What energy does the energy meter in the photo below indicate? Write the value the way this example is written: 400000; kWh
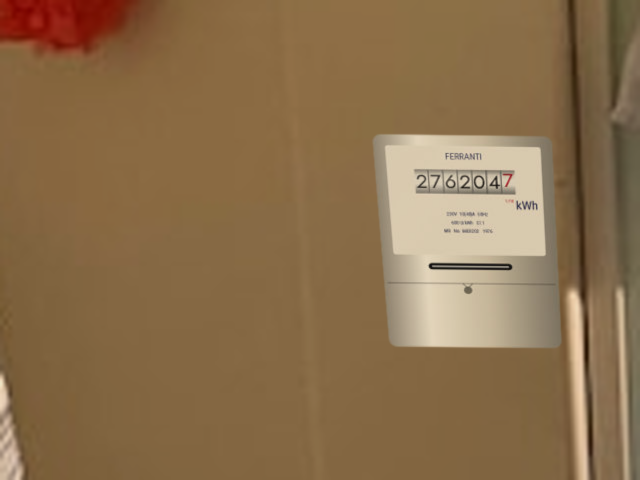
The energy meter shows 276204.7; kWh
